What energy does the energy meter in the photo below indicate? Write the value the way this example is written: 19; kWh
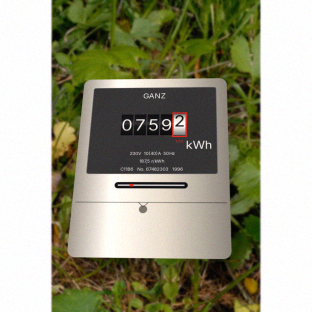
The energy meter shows 759.2; kWh
